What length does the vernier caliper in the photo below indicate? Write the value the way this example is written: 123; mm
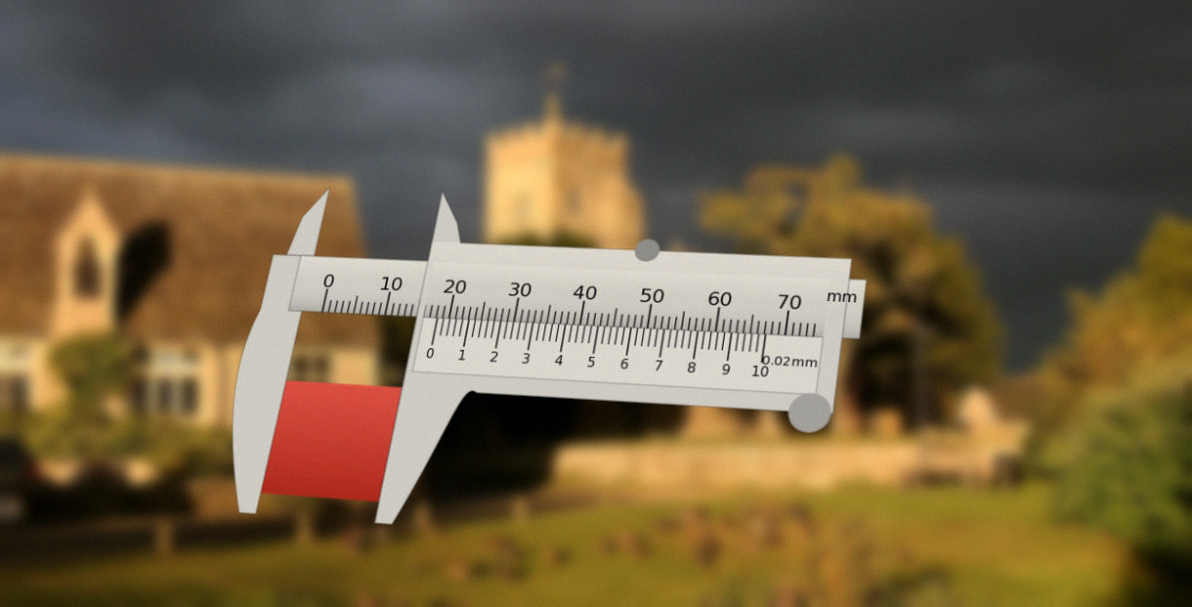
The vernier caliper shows 18.2; mm
